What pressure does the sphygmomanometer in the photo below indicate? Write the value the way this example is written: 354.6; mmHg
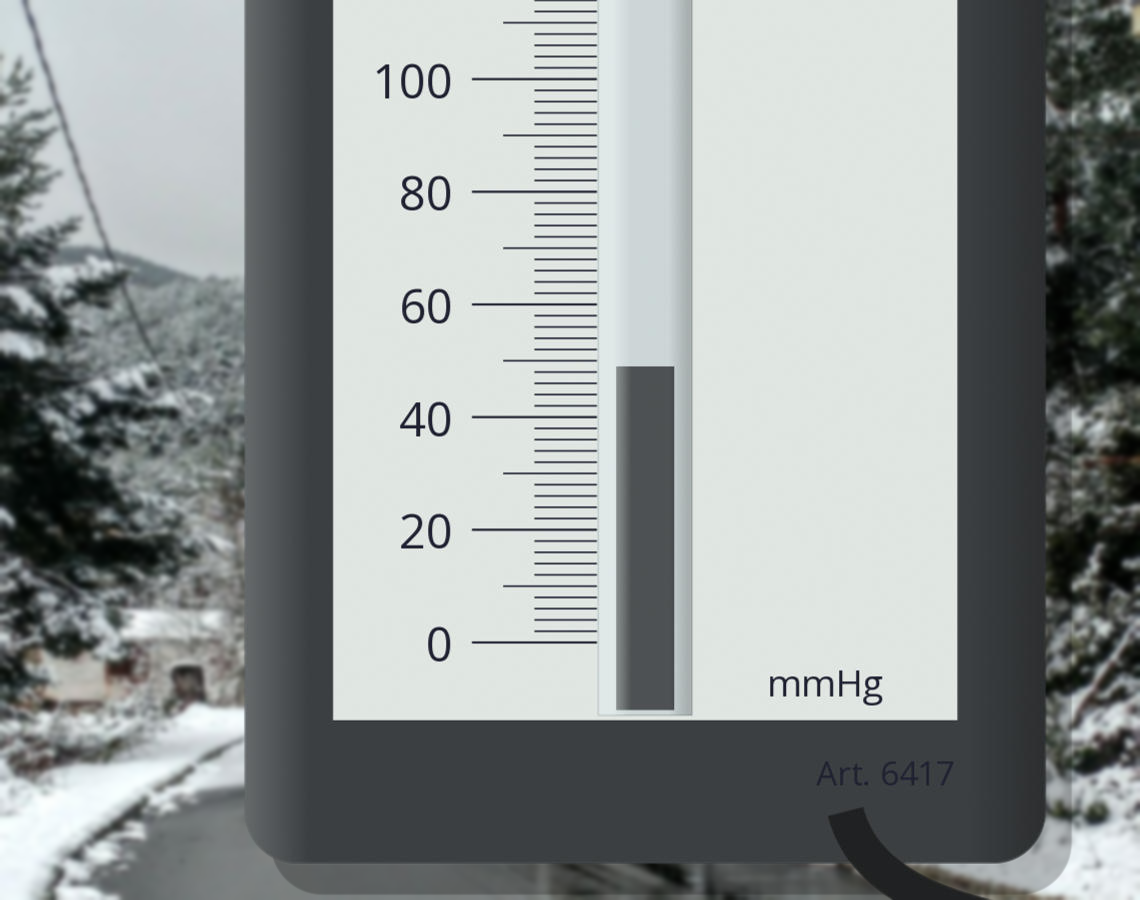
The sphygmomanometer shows 49; mmHg
